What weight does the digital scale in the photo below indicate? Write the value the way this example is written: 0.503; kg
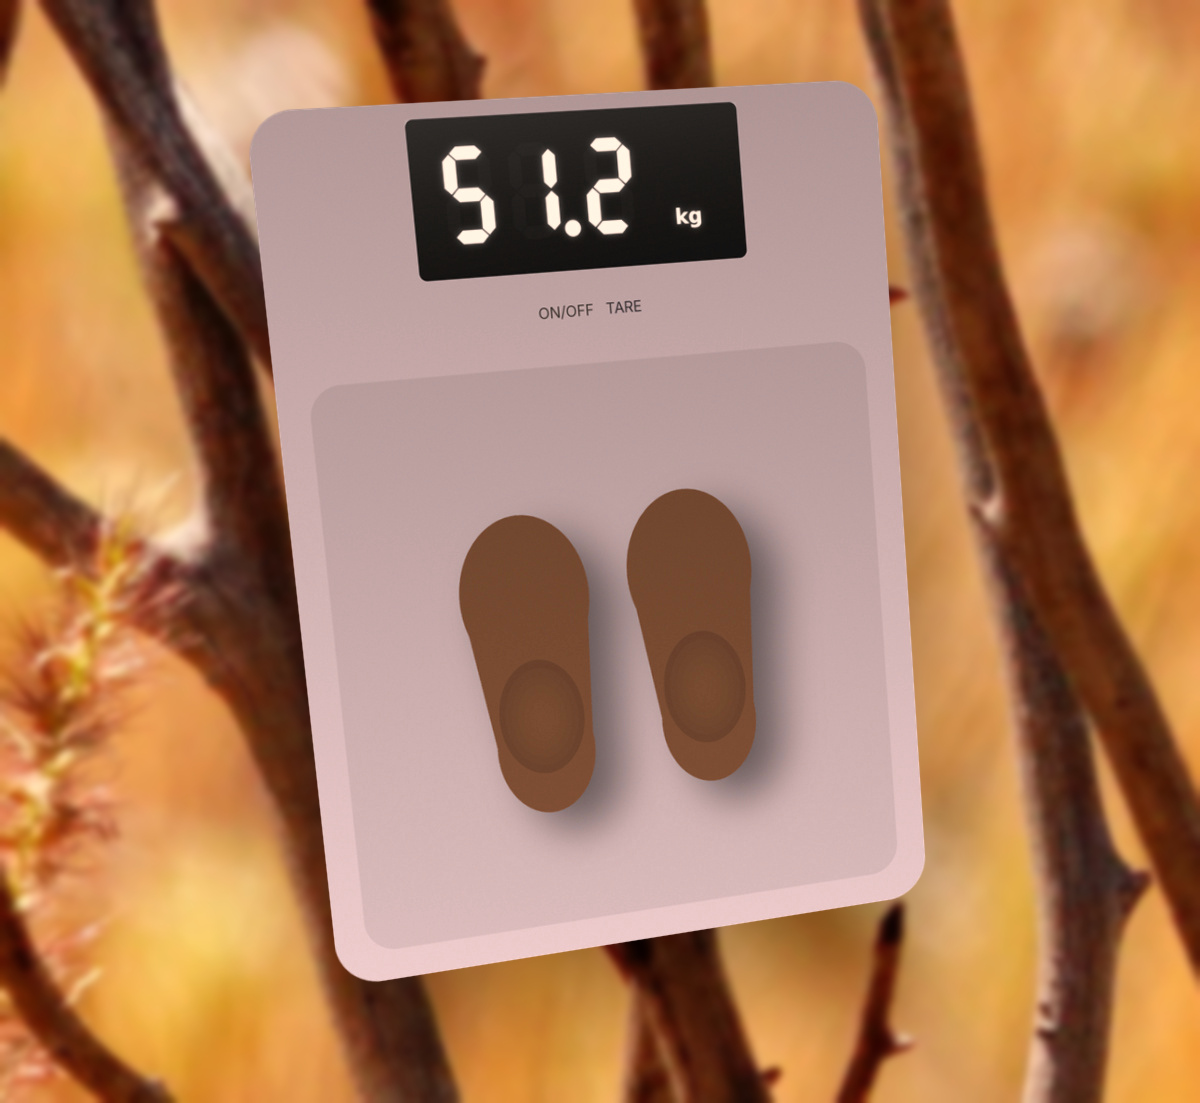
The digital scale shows 51.2; kg
